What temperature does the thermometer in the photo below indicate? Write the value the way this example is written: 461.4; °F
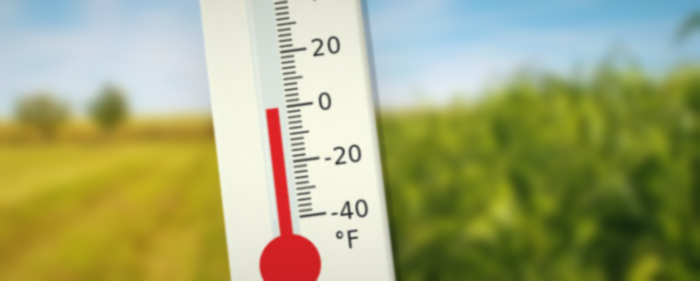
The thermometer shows 0; °F
